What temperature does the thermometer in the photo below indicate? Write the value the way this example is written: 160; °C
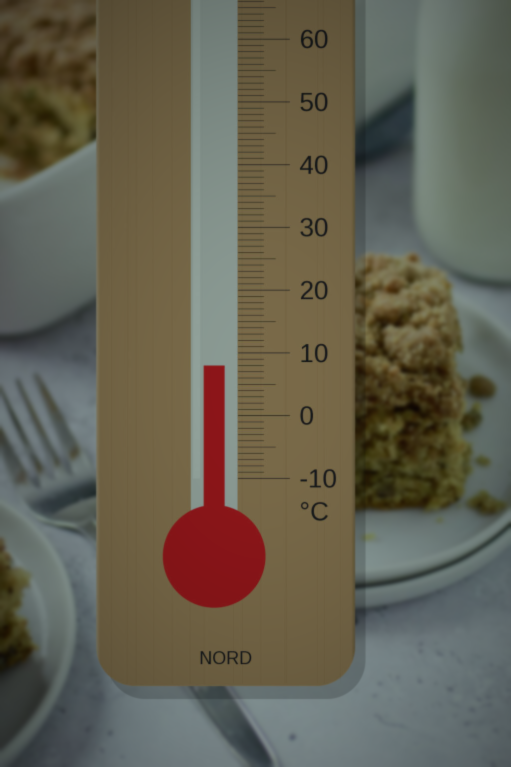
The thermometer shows 8; °C
